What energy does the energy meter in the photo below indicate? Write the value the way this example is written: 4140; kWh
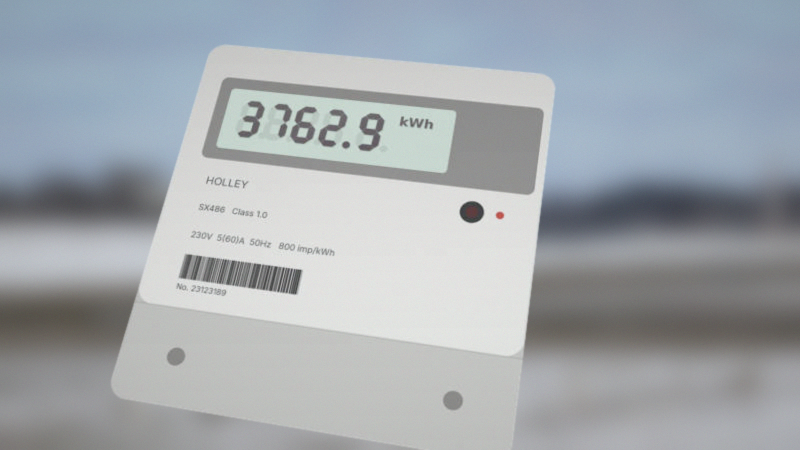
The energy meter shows 3762.9; kWh
